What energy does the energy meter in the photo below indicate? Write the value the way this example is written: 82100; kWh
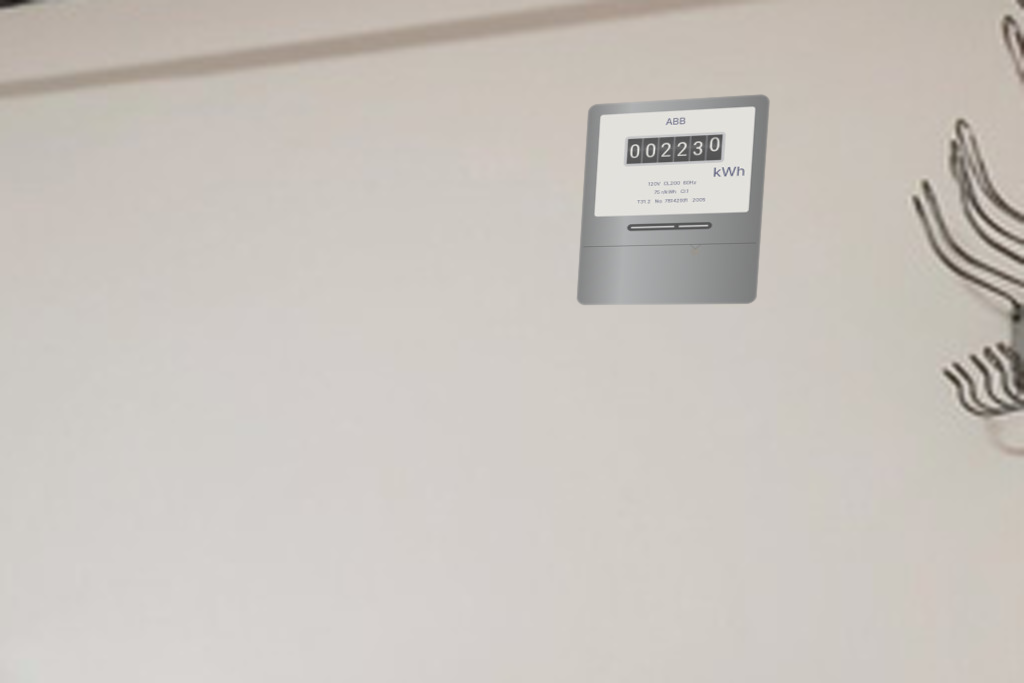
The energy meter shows 2230; kWh
